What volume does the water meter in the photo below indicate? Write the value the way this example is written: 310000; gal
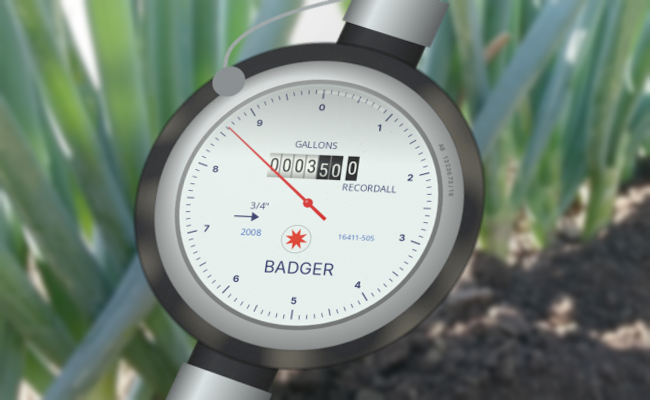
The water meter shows 3498.6; gal
